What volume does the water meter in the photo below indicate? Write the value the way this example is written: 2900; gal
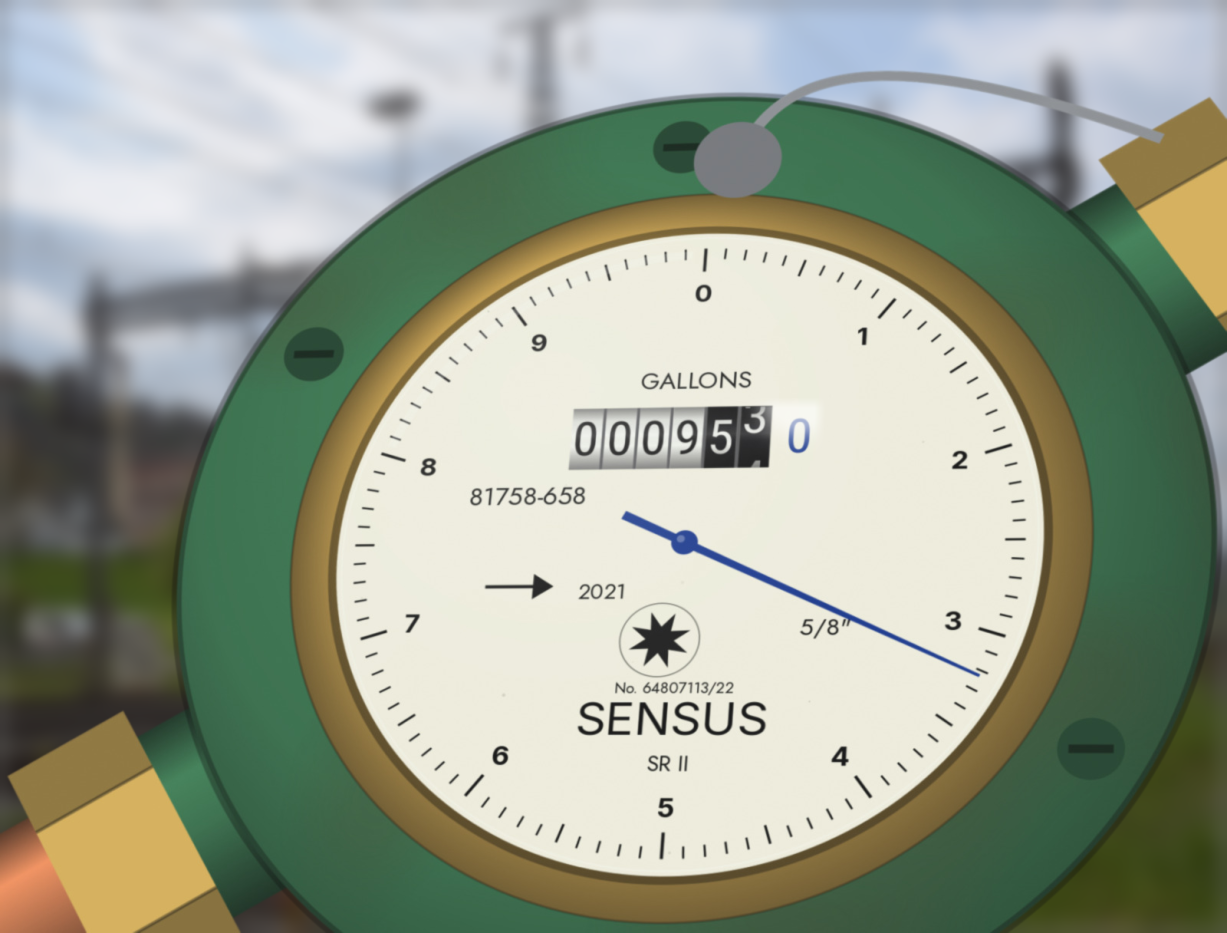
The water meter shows 9533.2; gal
